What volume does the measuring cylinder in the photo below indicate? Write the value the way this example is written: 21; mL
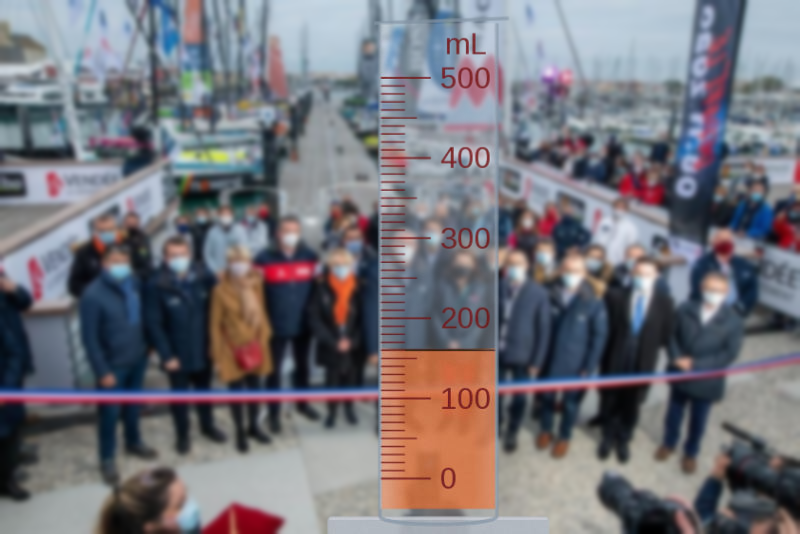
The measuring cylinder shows 160; mL
